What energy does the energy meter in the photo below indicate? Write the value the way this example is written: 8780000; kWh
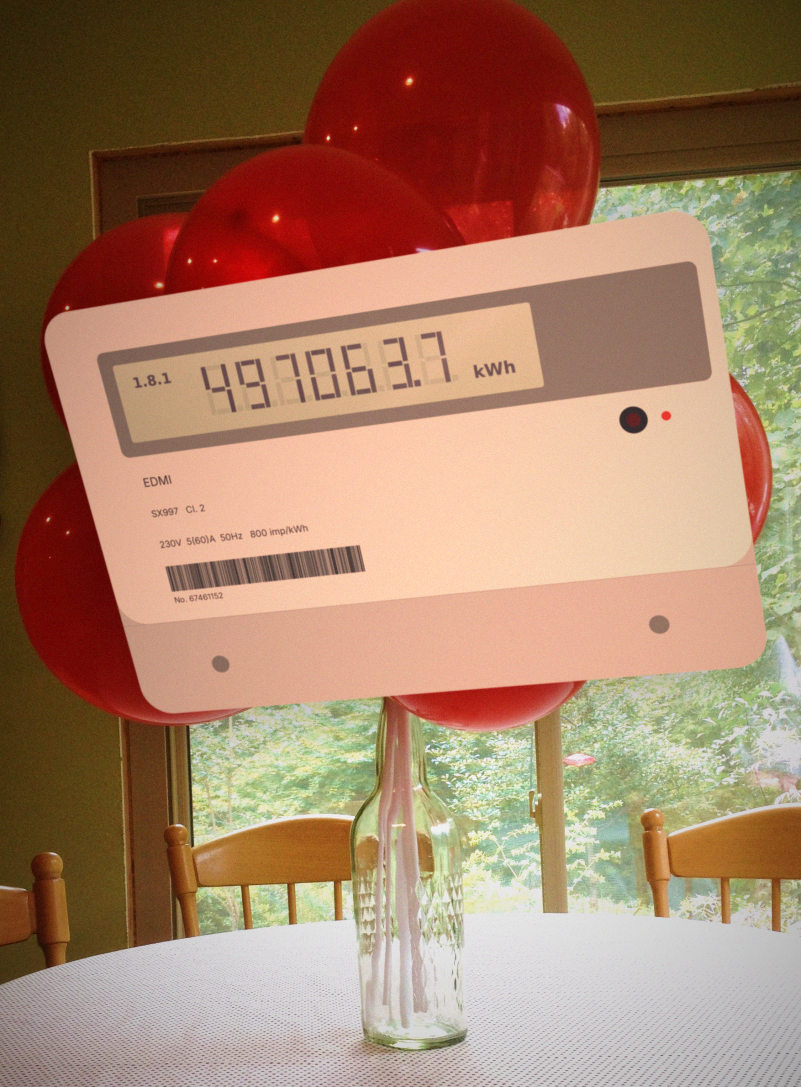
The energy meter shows 497063.7; kWh
